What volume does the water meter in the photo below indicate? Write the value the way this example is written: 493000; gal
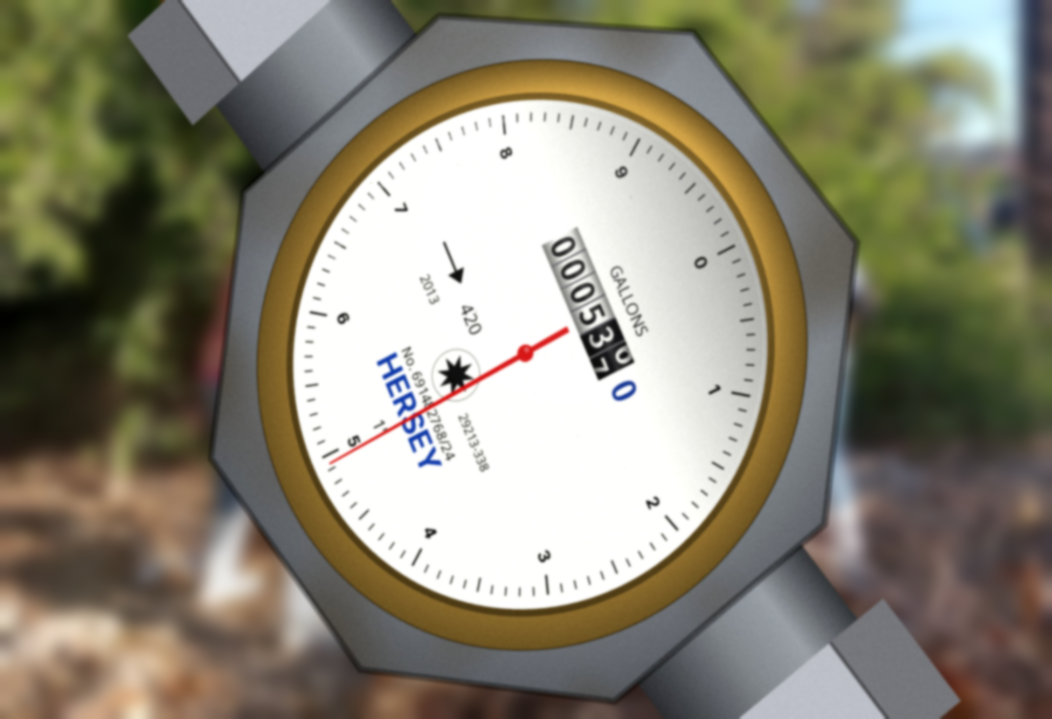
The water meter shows 5364.9; gal
